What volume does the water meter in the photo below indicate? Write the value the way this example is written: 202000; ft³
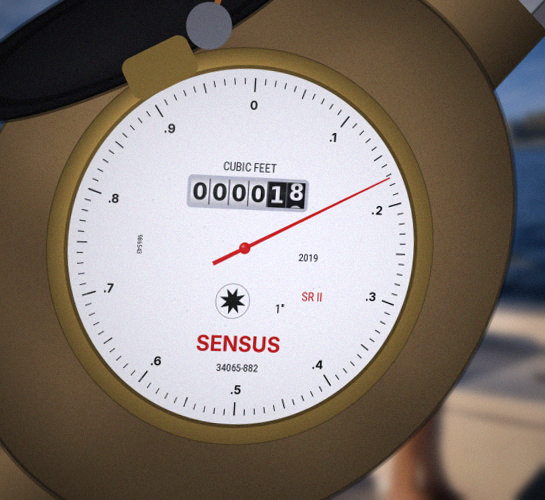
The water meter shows 18.17; ft³
